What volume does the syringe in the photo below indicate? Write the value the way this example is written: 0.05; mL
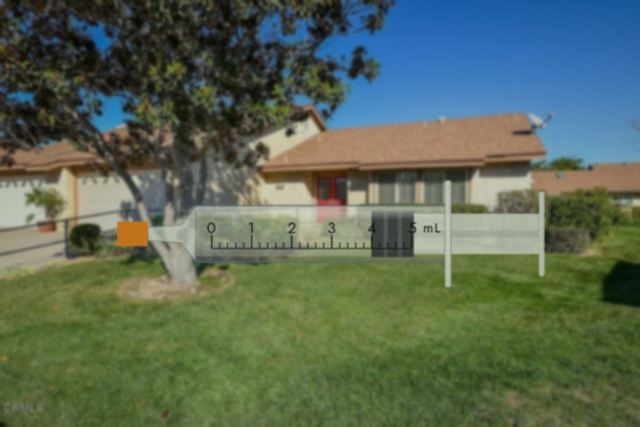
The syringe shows 4; mL
